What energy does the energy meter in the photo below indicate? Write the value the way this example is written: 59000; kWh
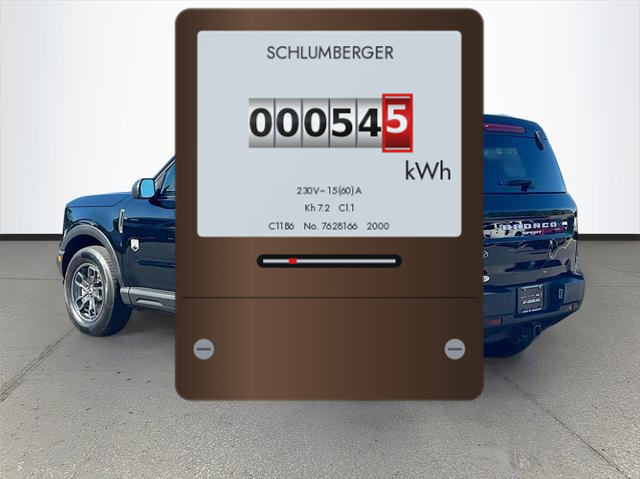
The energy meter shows 54.5; kWh
